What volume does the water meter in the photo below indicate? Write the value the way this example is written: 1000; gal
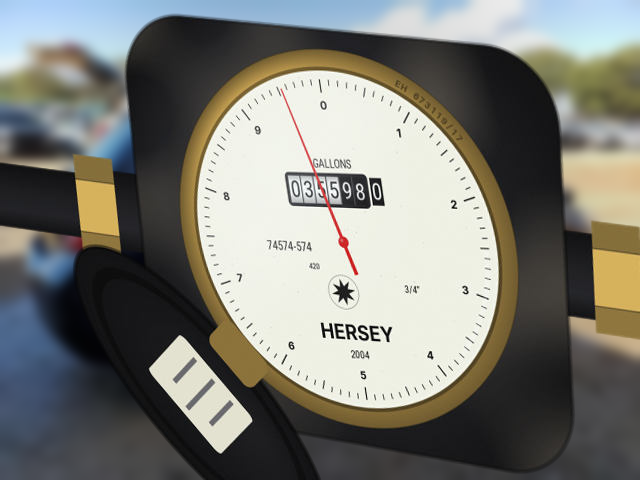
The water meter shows 355979.5; gal
